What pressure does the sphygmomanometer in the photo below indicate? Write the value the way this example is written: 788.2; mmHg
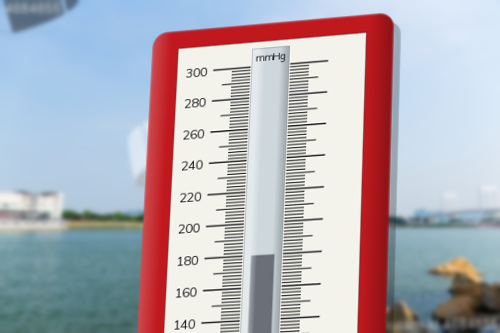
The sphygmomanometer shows 180; mmHg
